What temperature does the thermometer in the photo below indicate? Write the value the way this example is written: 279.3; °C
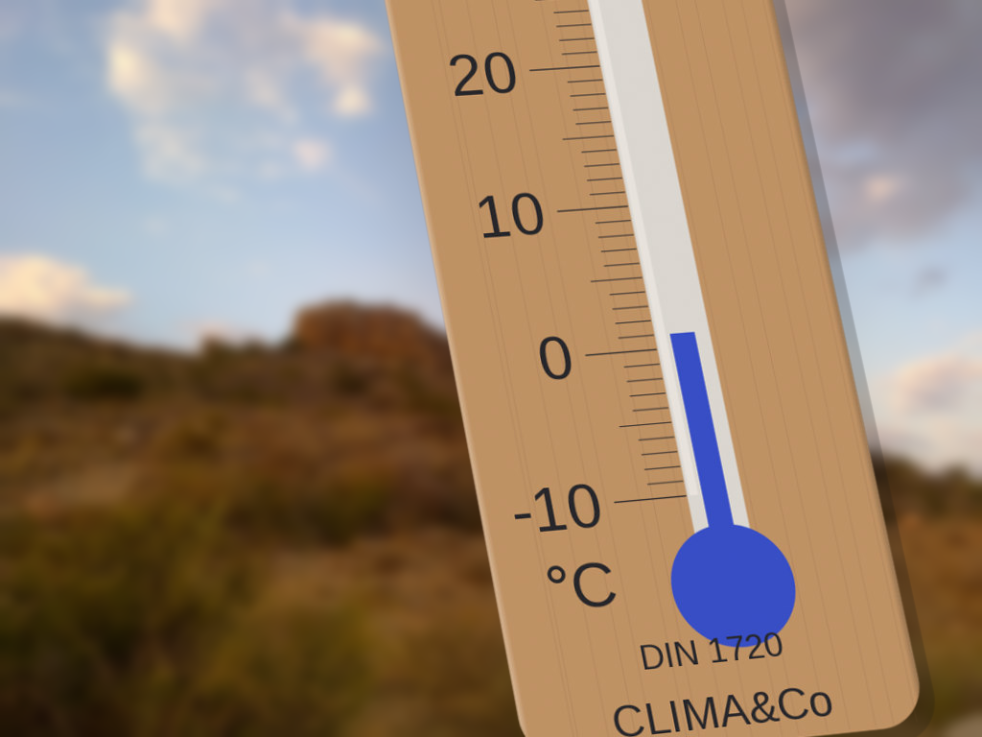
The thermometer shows 1; °C
